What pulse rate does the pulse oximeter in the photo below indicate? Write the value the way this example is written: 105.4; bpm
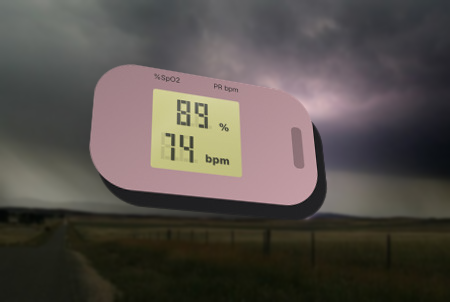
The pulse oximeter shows 74; bpm
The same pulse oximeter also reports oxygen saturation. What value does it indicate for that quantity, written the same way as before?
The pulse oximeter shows 89; %
